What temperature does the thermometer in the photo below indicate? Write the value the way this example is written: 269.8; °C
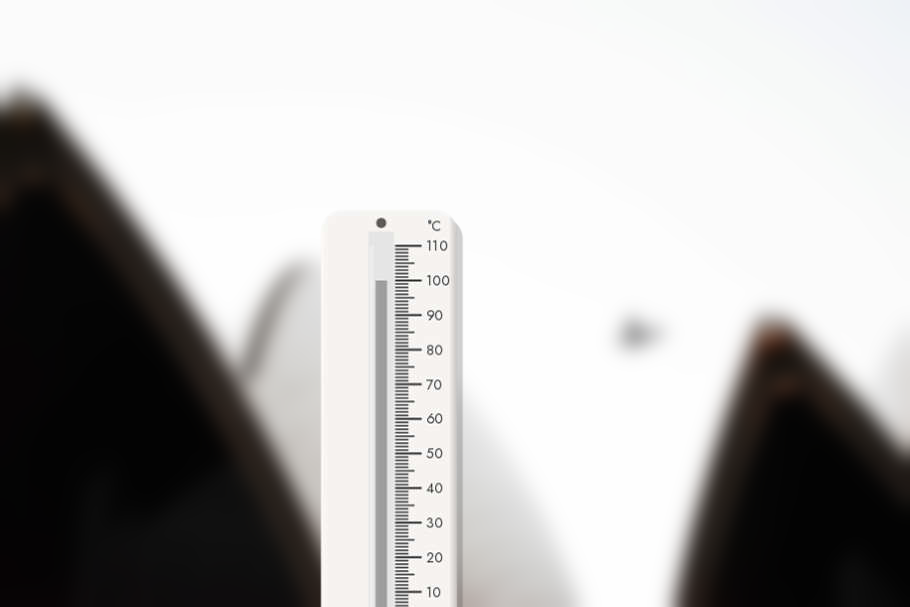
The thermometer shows 100; °C
